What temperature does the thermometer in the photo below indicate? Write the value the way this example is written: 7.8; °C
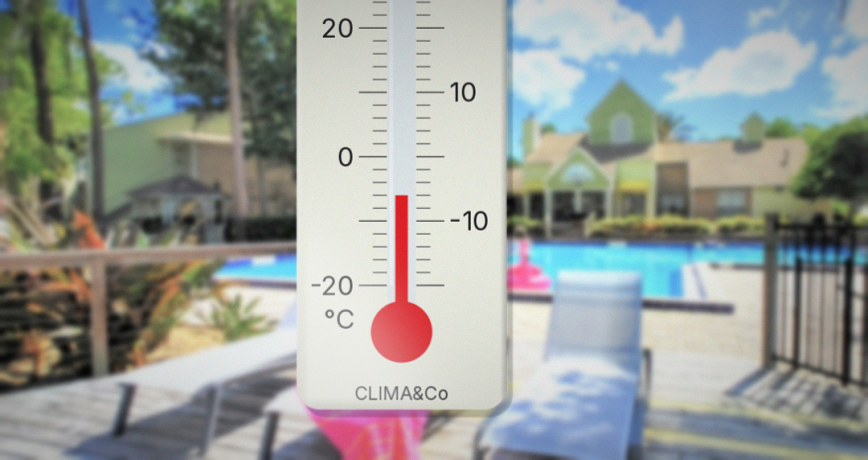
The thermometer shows -6; °C
